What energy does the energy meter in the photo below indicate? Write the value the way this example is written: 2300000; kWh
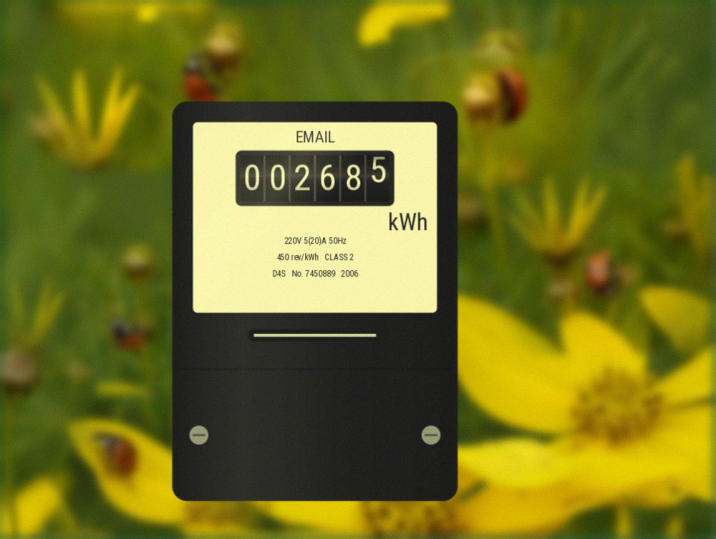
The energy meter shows 2685; kWh
